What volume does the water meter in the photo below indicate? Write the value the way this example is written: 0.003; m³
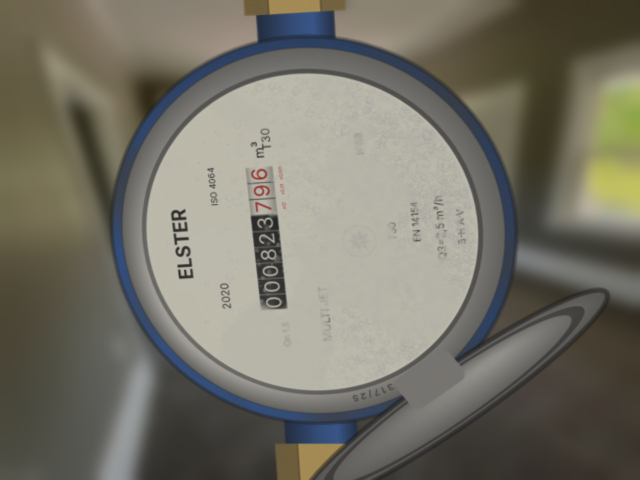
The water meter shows 823.796; m³
